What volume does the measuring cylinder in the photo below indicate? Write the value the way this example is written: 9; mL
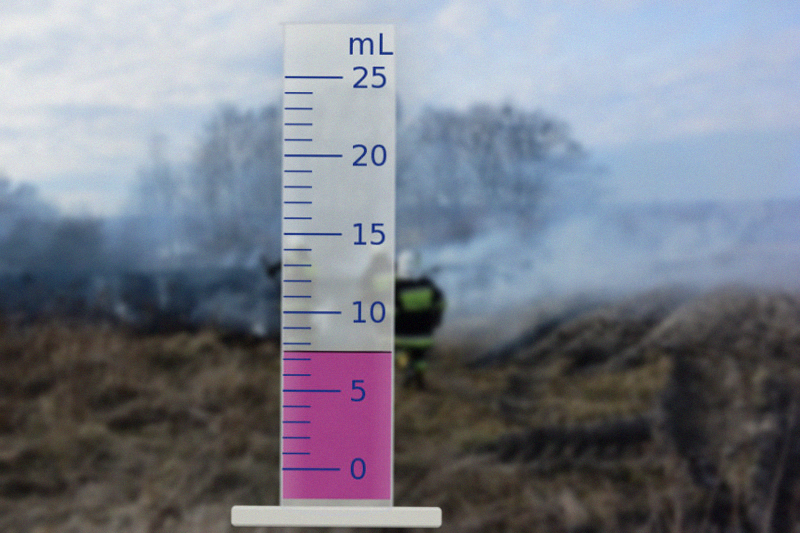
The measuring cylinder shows 7.5; mL
